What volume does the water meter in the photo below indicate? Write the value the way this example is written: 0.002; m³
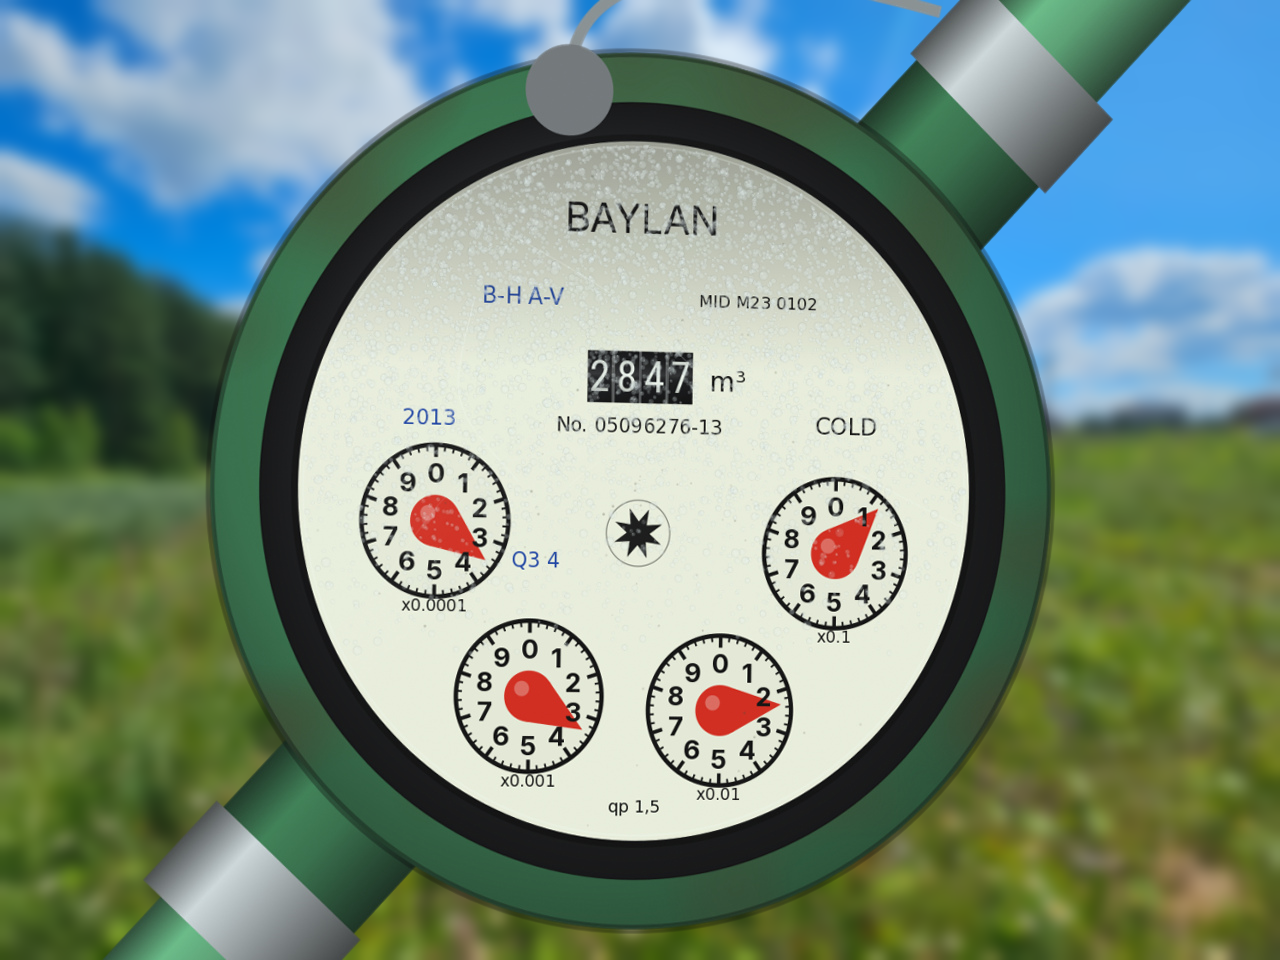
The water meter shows 2847.1233; m³
